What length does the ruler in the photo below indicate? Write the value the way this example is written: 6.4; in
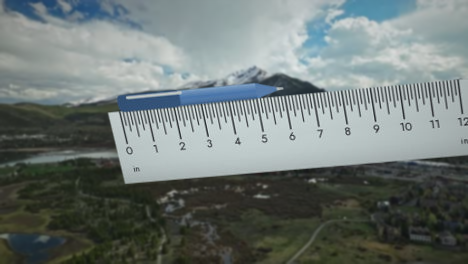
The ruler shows 6; in
